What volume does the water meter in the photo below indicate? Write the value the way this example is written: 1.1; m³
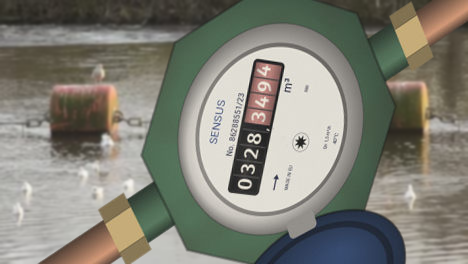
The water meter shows 328.3494; m³
